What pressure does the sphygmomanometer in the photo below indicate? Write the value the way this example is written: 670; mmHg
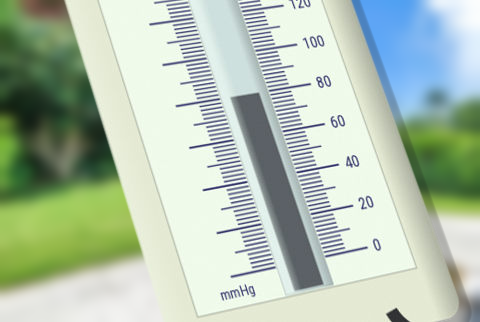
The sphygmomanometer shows 80; mmHg
